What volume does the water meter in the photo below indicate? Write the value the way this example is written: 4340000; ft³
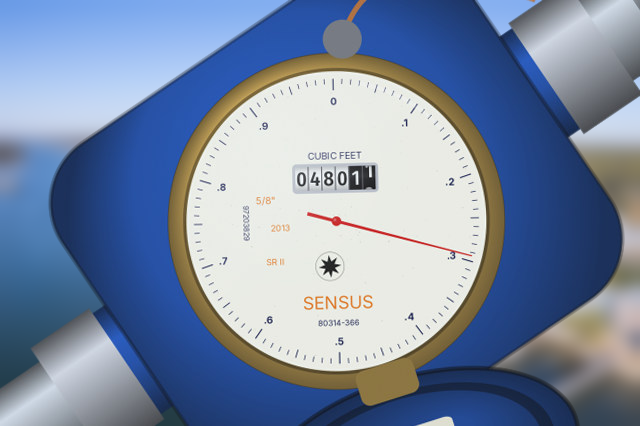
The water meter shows 48011.29; ft³
